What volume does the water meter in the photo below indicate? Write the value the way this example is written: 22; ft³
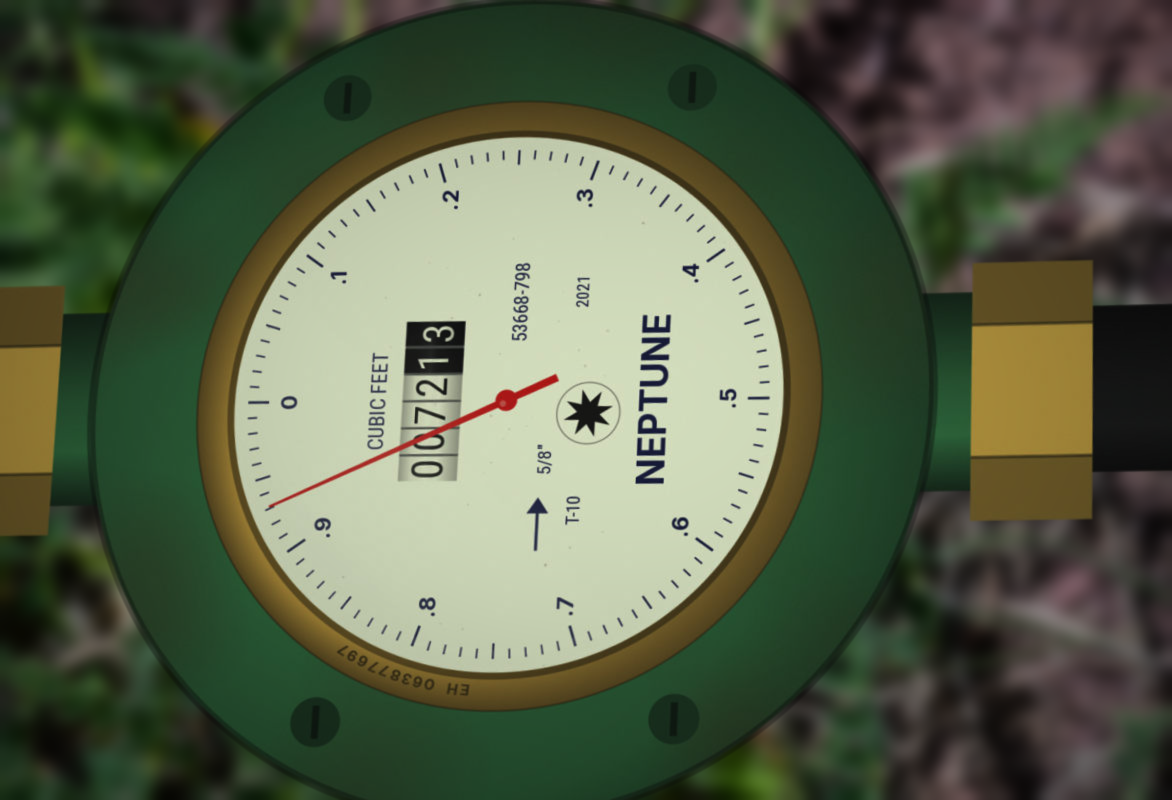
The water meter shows 7212.93; ft³
